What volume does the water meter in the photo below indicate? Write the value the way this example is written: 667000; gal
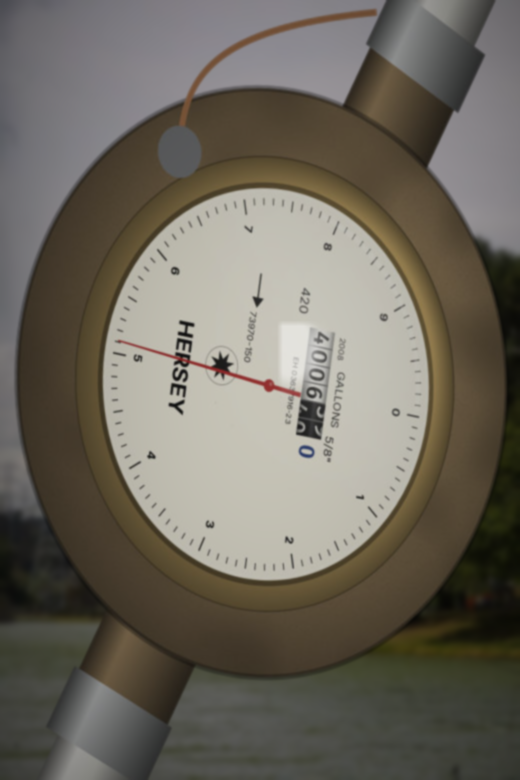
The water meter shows 4006395.1; gal
